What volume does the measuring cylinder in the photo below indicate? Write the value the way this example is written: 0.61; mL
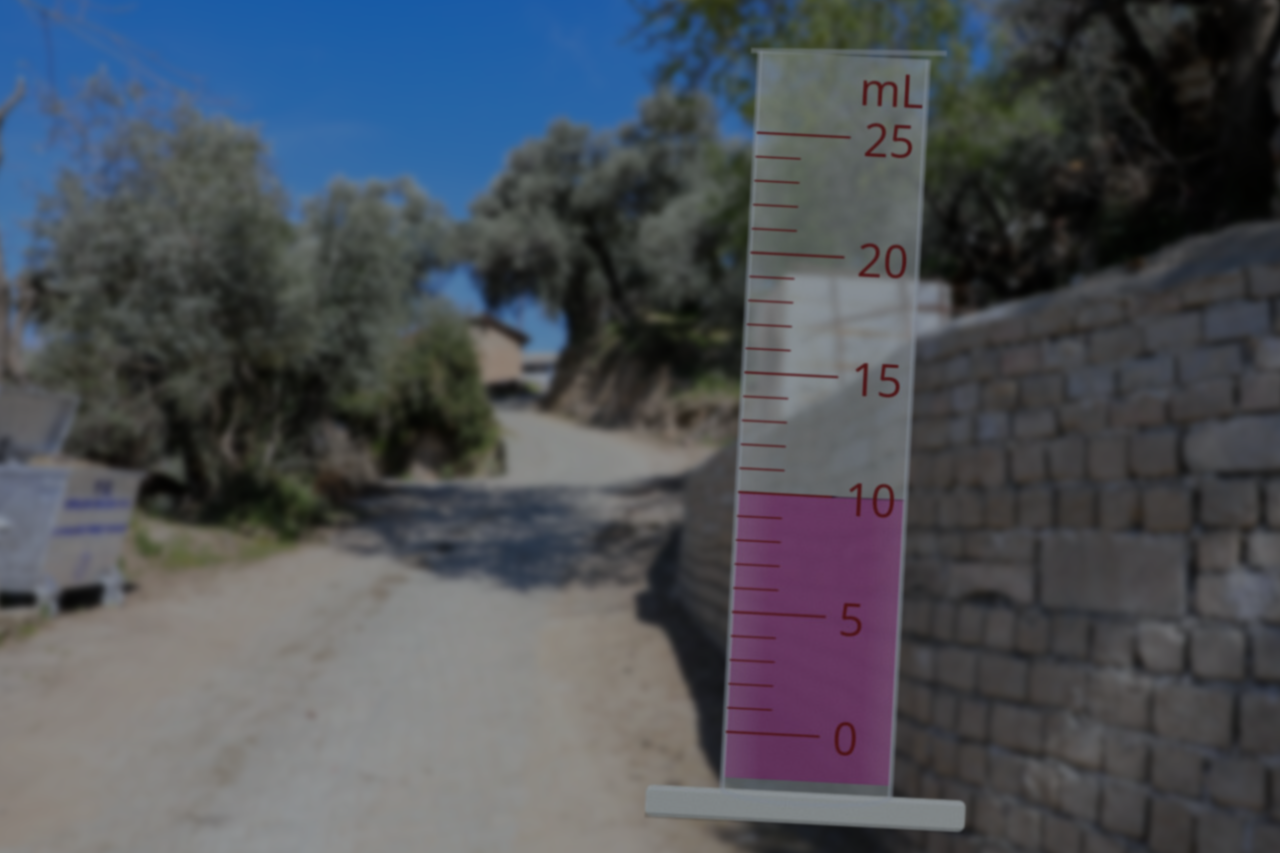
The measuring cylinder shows 10; mL
